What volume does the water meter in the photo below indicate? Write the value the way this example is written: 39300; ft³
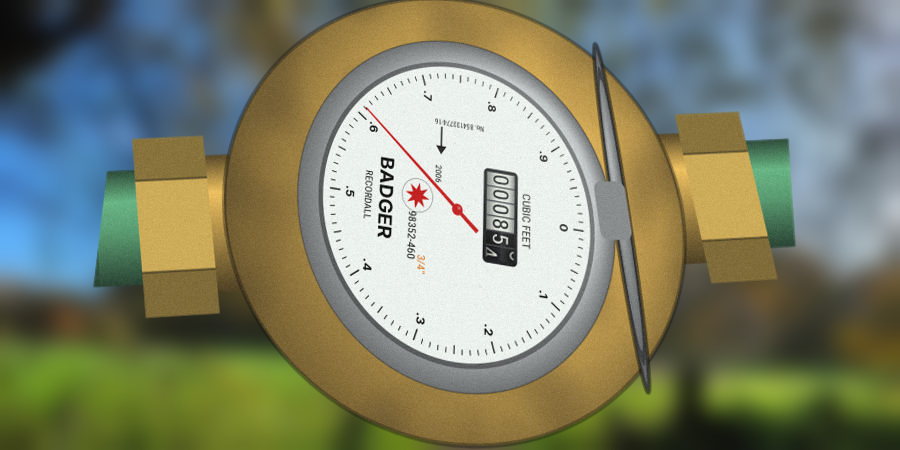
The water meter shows 853.61; ft³
